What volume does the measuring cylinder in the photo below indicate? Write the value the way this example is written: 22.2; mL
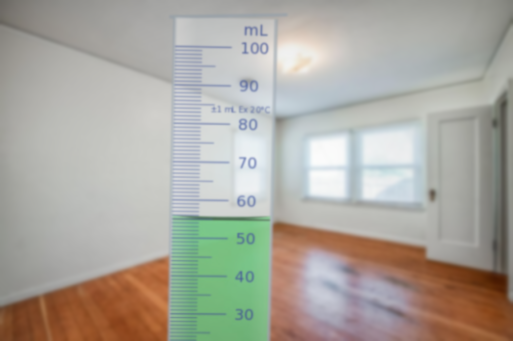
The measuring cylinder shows 55; mL
